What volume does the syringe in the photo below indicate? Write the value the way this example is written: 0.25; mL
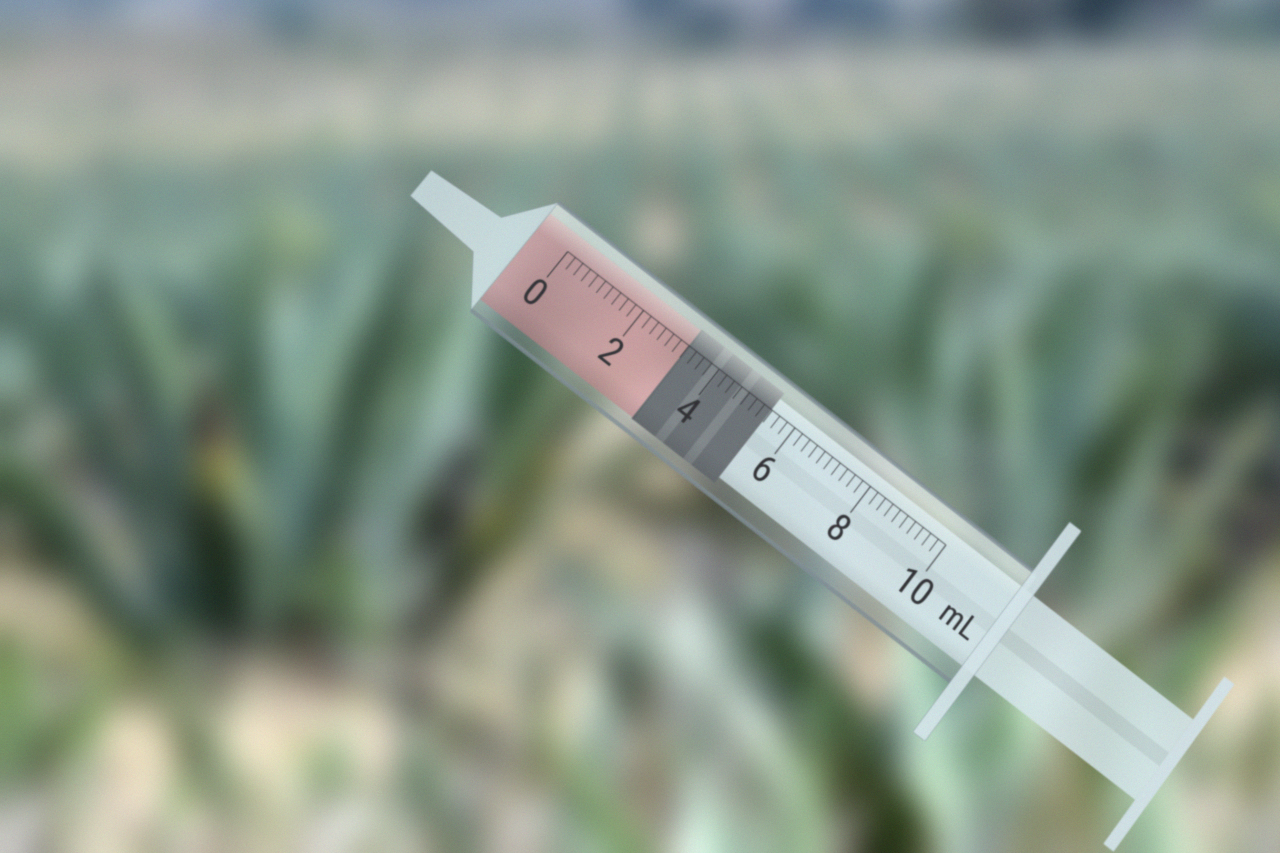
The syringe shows 3.2; mL
